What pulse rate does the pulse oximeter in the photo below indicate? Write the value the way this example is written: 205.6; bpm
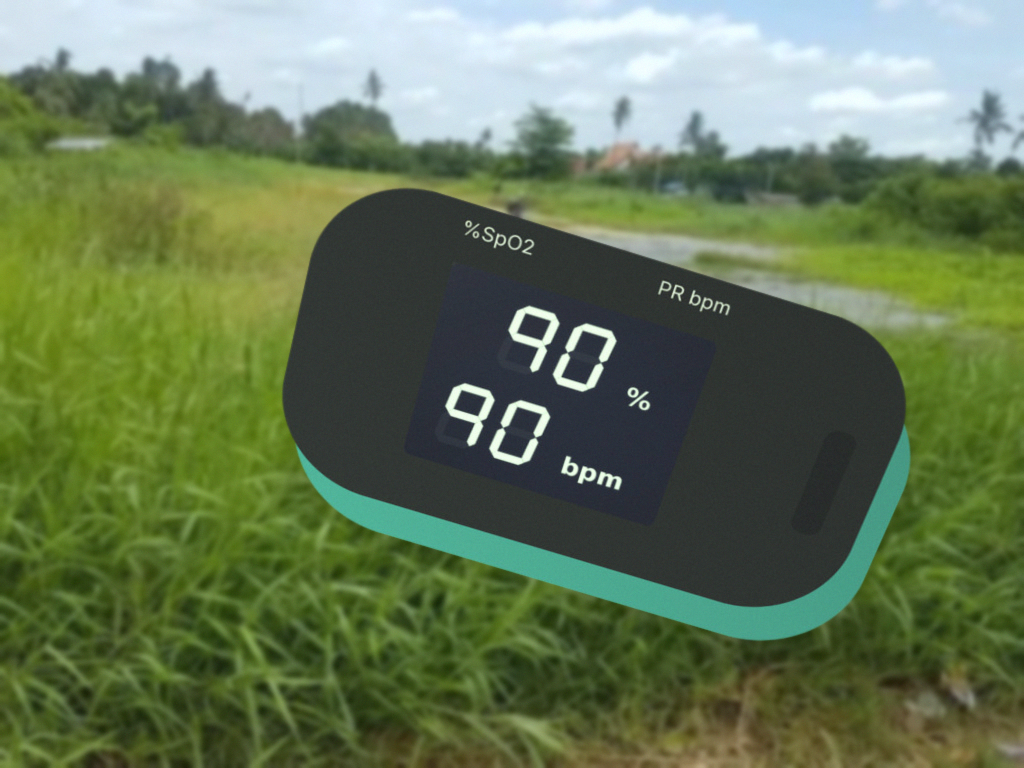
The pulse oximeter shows 90; bpm
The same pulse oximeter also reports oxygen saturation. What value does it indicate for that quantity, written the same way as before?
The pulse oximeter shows 90; %
